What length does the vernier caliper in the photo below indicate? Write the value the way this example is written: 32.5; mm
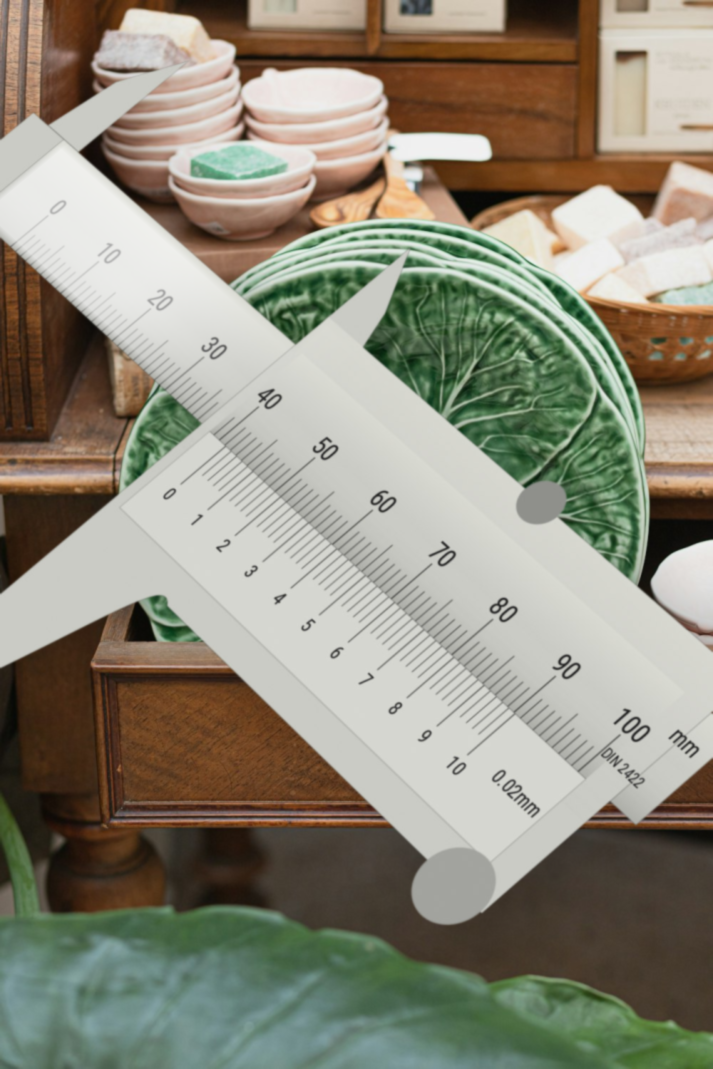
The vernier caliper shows 41.2; mm
